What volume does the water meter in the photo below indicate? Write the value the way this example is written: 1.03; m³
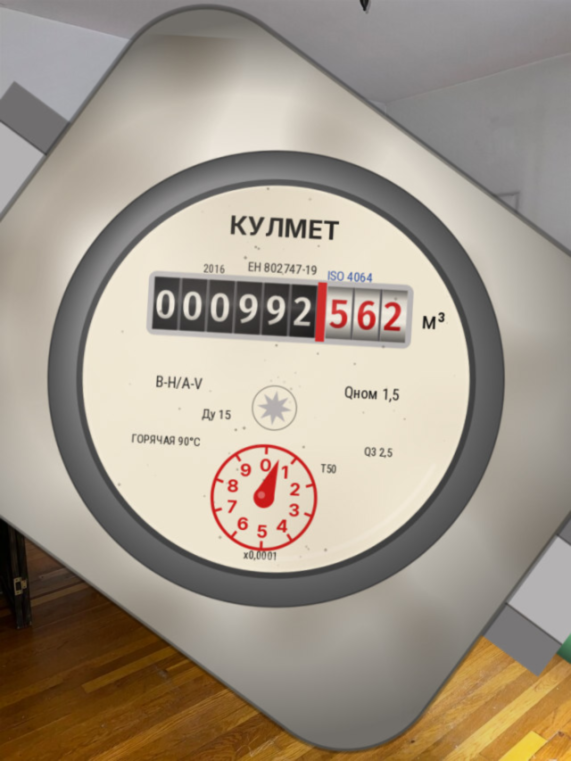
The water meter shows 992.5620; m³
